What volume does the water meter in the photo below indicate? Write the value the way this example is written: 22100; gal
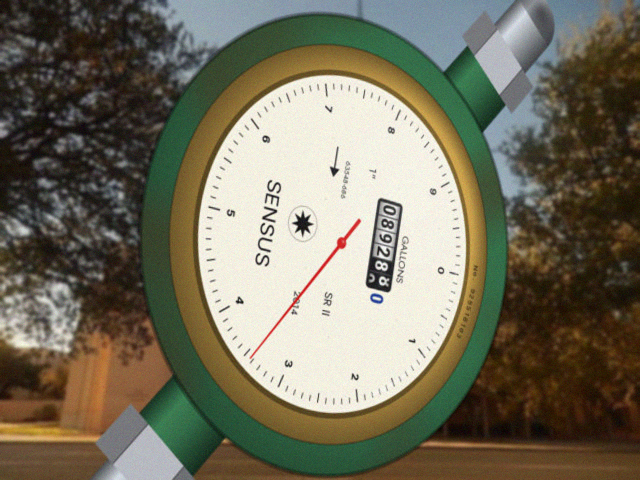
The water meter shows 892883.4; gal
